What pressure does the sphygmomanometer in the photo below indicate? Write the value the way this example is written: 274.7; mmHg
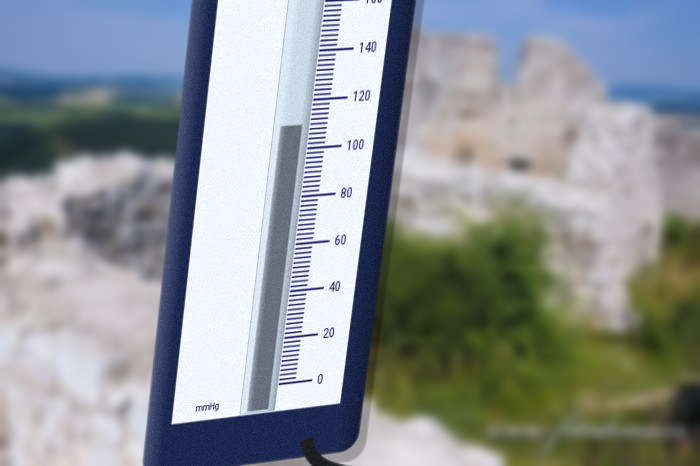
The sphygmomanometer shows 110; mmHg
